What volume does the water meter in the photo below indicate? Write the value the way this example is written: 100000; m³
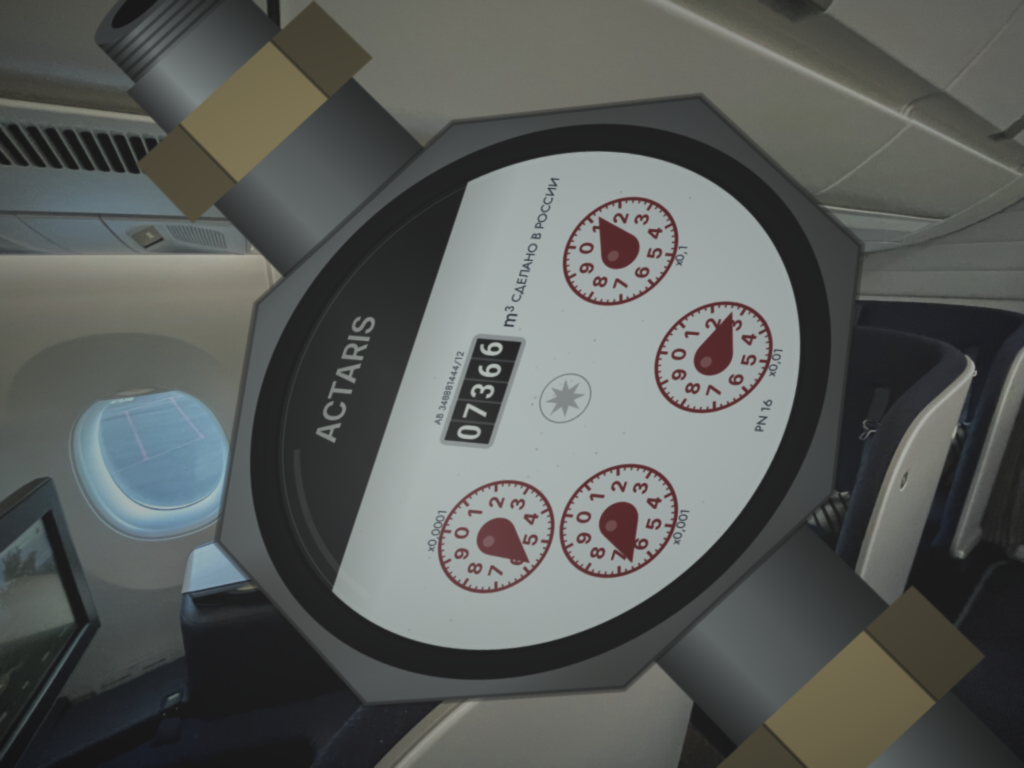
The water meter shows 7366.1265; m³
